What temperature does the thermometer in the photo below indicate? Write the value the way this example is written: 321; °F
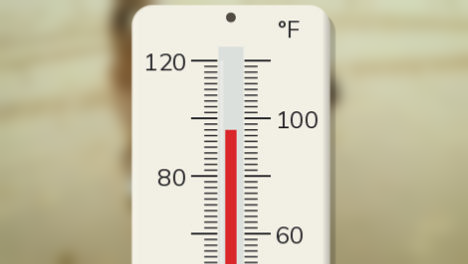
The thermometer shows 96; °F
